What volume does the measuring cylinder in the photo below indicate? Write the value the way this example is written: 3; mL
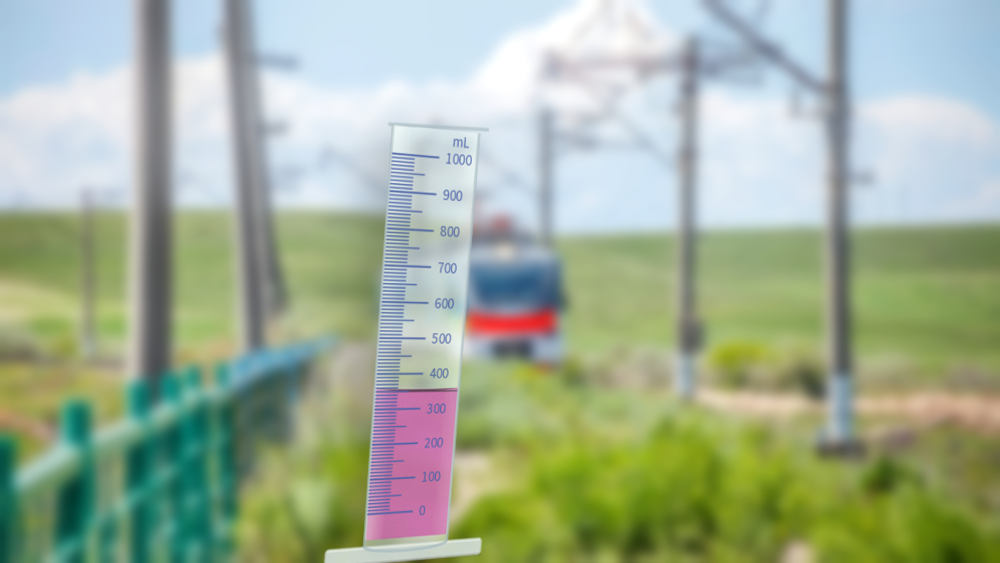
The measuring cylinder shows 350; mL
